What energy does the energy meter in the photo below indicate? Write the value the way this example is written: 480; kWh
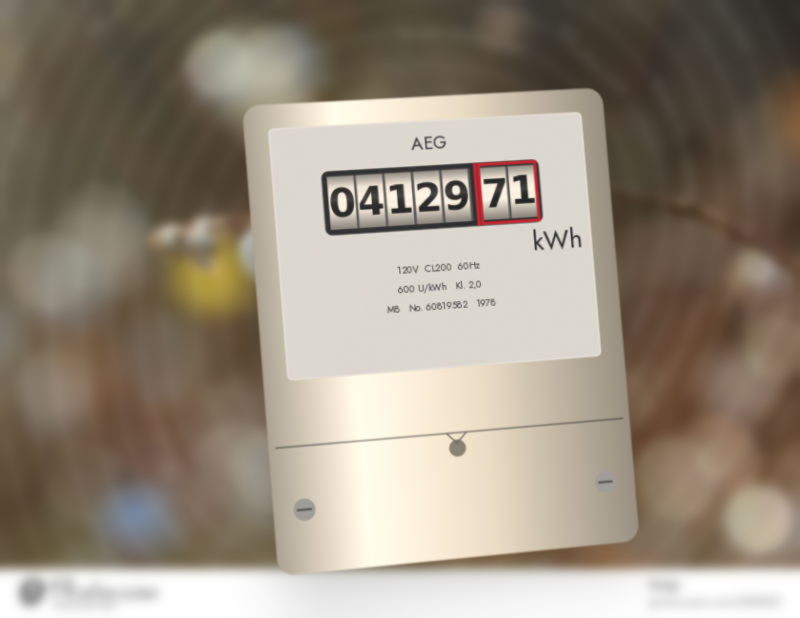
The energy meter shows 4129.71; kWh
